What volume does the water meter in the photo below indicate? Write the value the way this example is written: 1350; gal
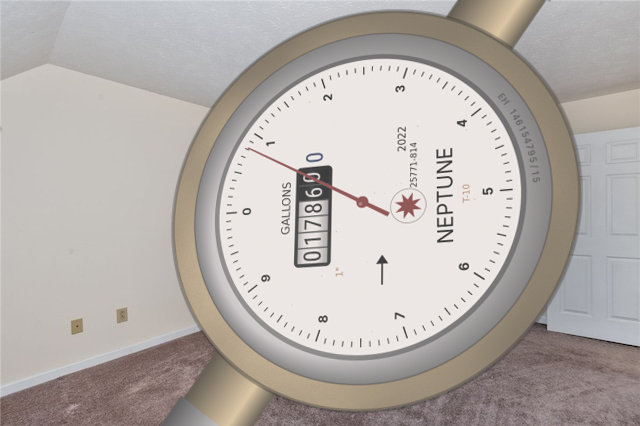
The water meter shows 178600.8; gal
